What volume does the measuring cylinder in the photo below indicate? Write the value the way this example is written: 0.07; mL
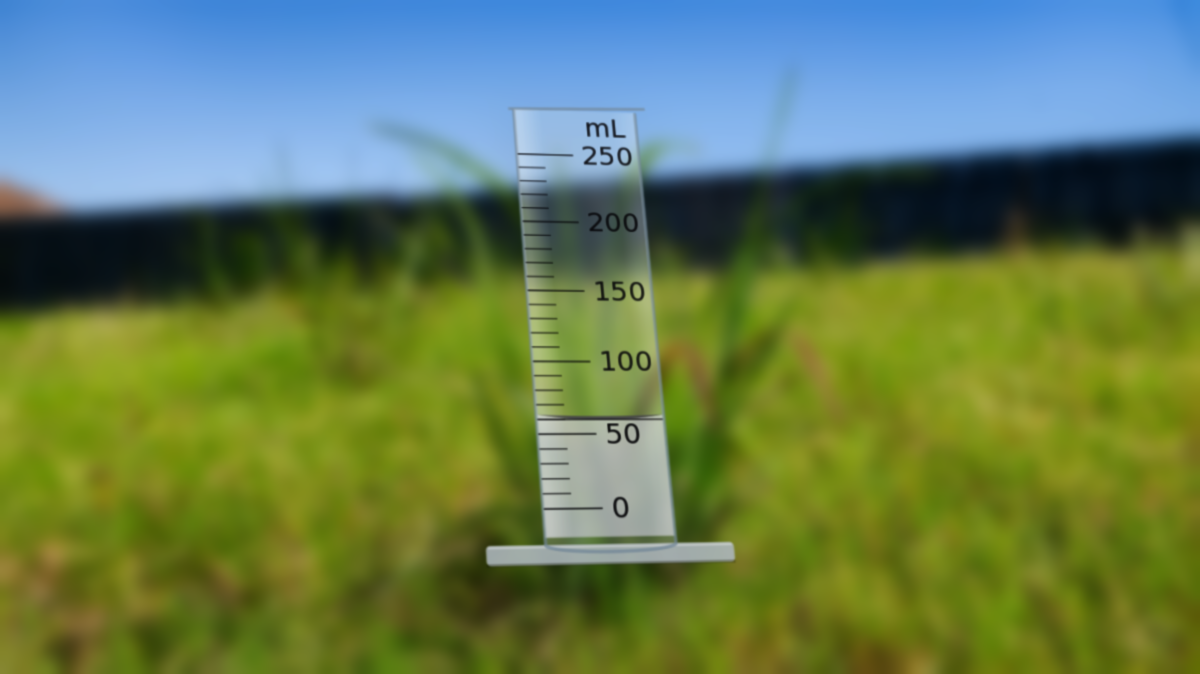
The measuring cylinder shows 60; mL
